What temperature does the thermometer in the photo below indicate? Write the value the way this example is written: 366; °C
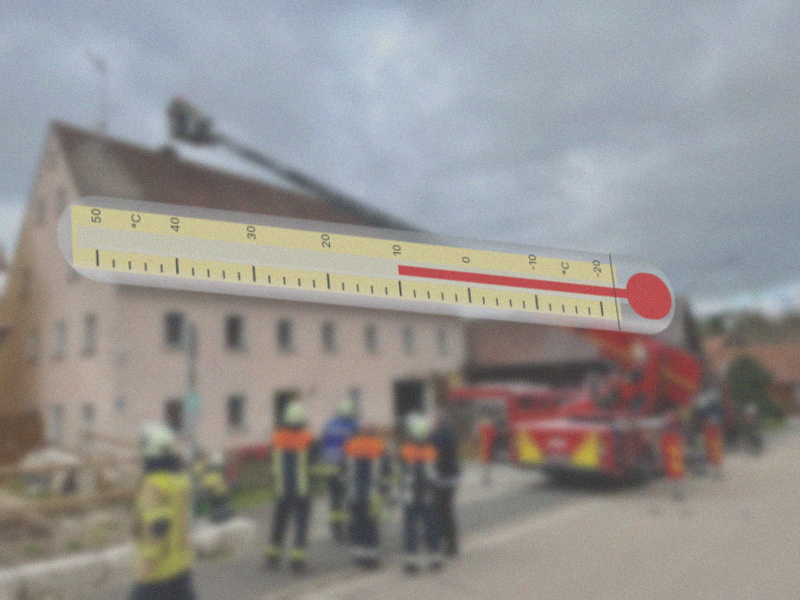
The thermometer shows 10; °C
